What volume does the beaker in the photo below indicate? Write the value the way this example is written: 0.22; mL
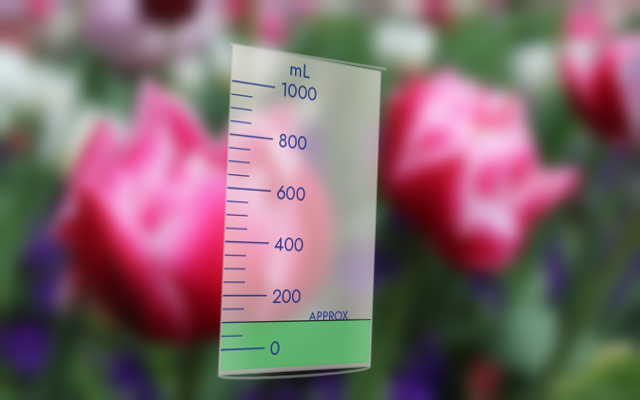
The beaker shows 100; mL
